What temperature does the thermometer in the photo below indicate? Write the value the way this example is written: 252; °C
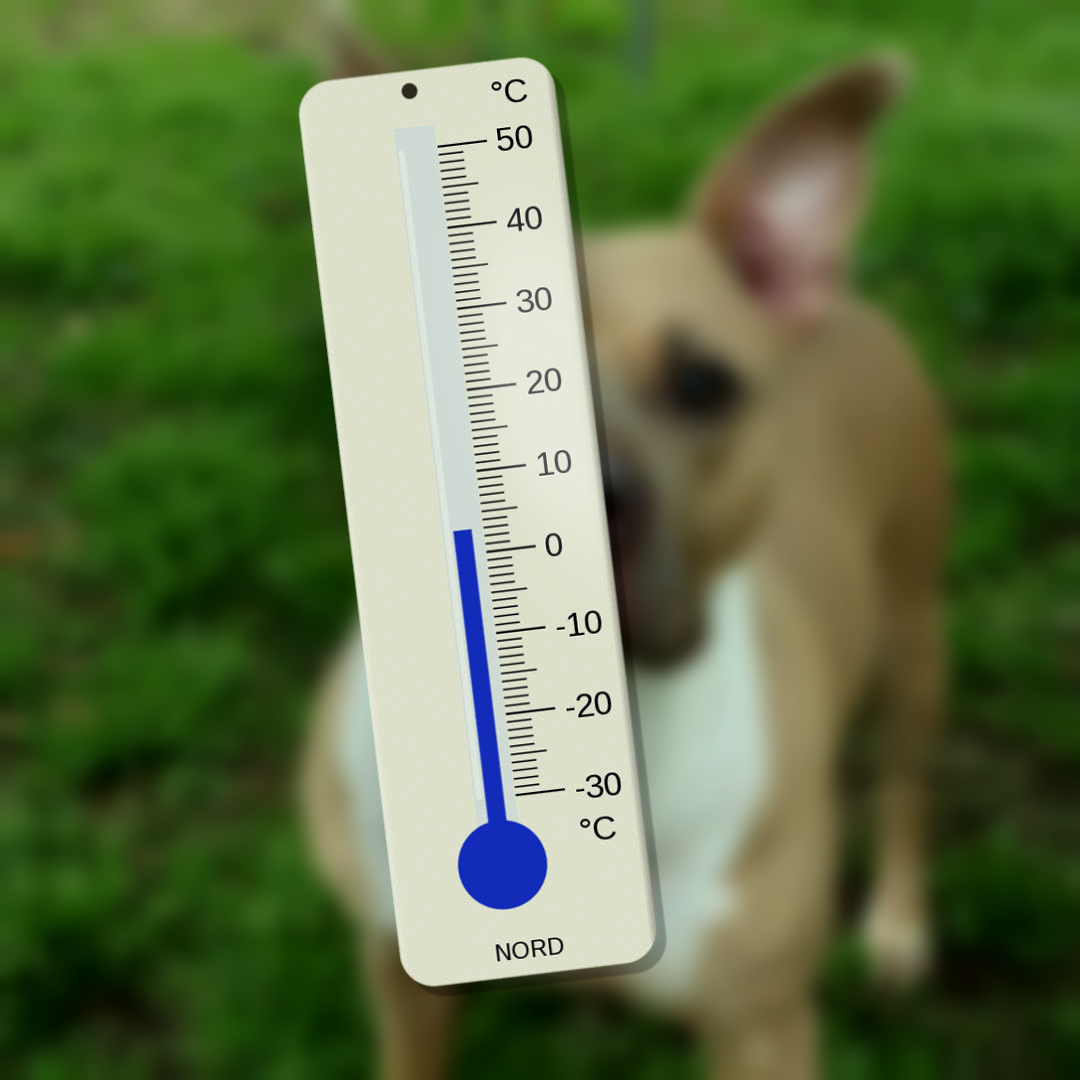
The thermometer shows 3; °C
